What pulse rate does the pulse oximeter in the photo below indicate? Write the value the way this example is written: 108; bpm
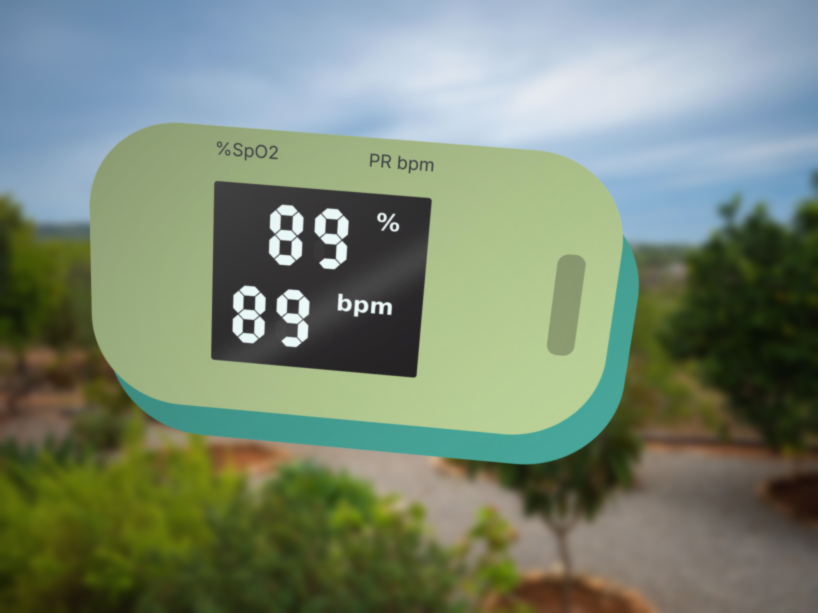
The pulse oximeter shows 89; bpm
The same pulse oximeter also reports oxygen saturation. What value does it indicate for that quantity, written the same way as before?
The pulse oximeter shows 89; %
